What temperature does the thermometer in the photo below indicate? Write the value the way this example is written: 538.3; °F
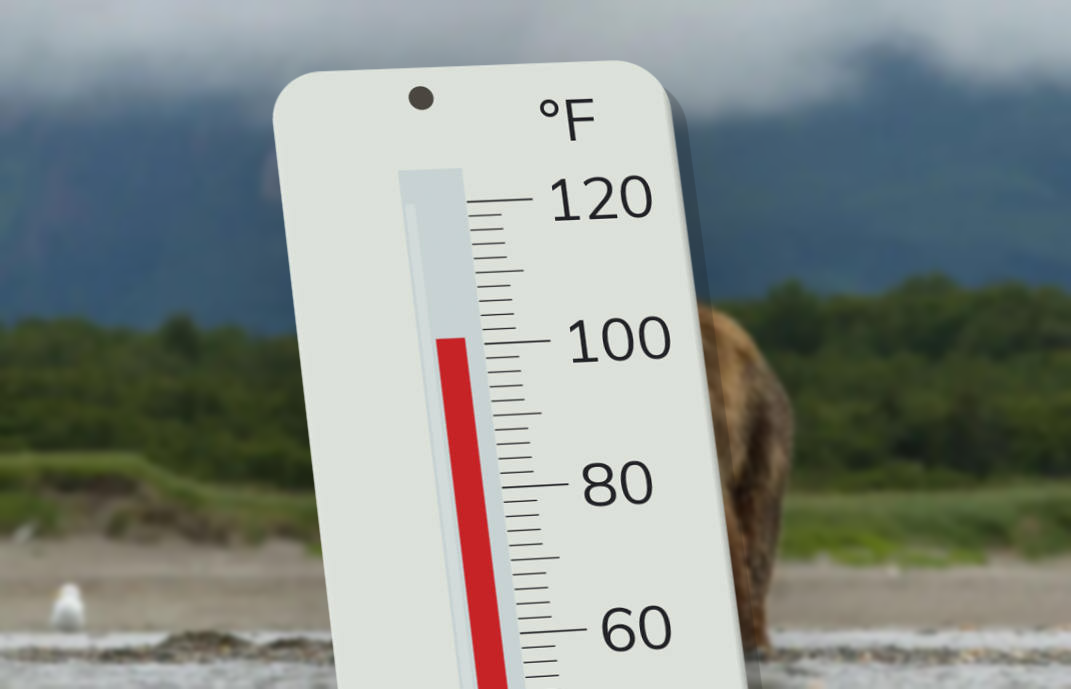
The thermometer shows 101; °F
